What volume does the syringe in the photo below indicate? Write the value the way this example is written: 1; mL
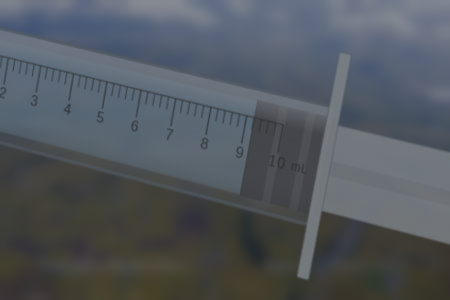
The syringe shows 9.2; mL
